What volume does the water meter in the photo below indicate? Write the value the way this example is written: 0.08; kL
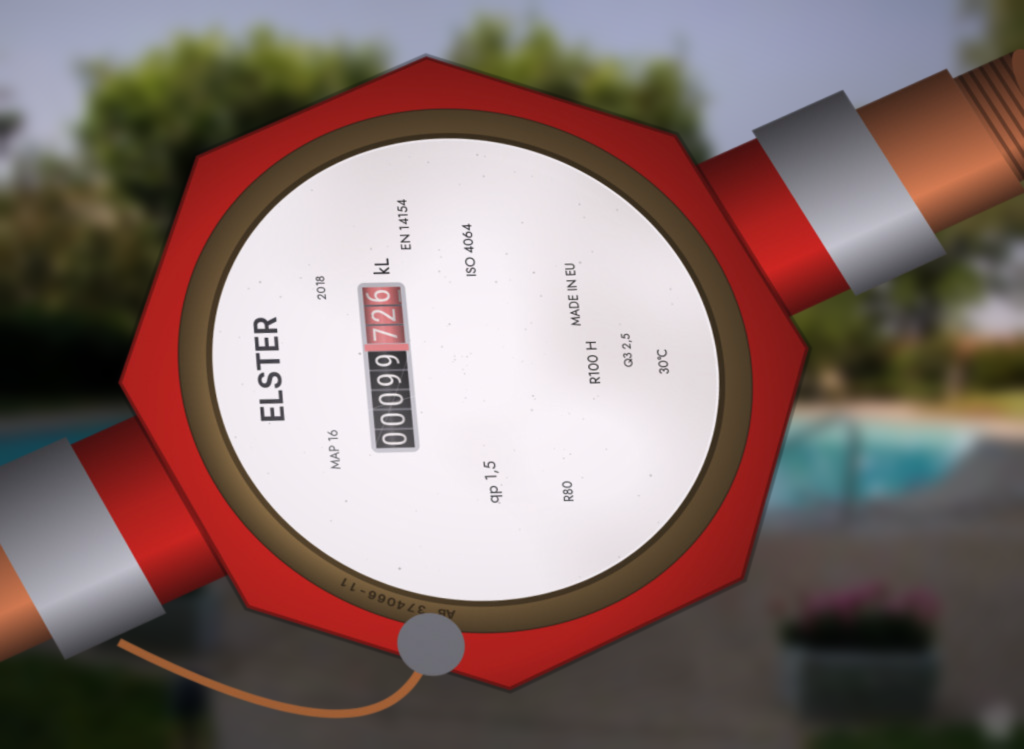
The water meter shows 99.726; kL
